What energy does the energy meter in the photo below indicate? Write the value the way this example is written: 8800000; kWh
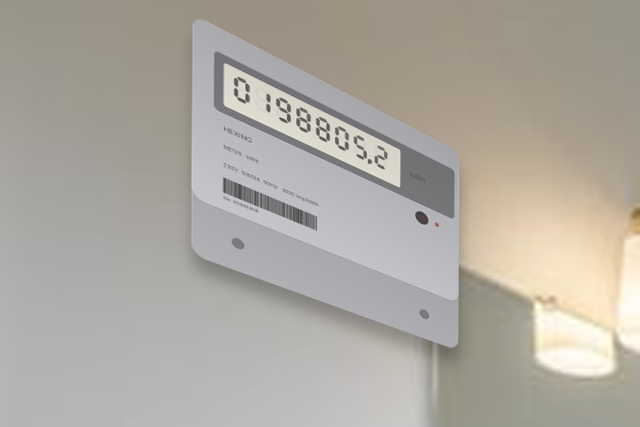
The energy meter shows 198805.2; kWh
